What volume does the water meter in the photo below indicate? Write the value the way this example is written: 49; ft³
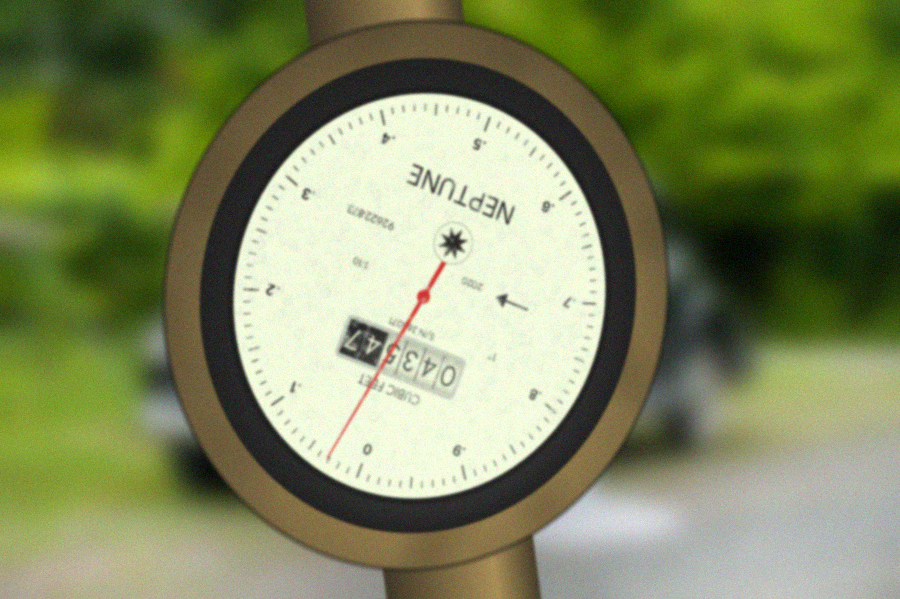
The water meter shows 43547.03; ft³
